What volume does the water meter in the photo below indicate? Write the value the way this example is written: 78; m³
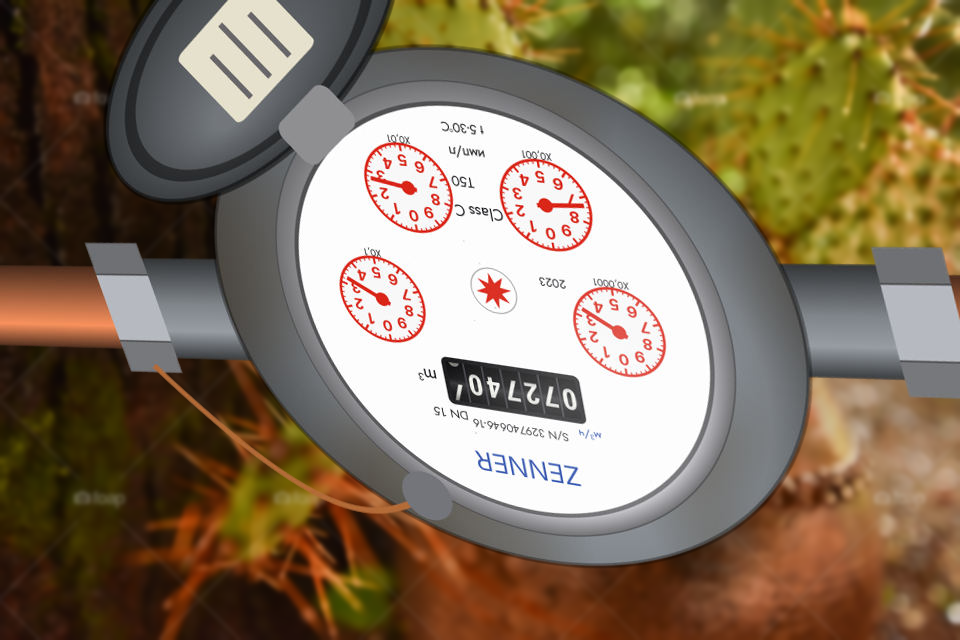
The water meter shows 727407.3273; m³
